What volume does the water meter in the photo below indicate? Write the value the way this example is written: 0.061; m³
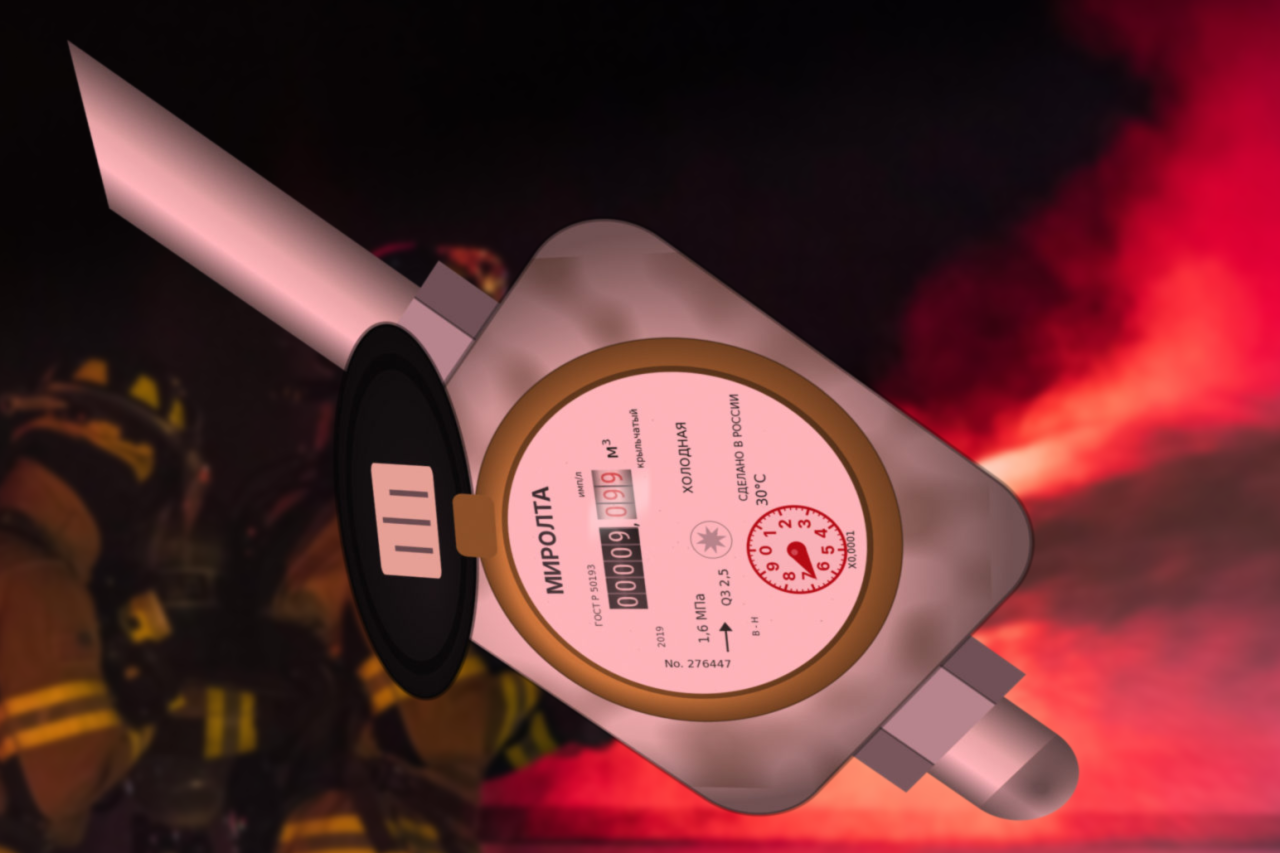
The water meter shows 9.0996; m³
